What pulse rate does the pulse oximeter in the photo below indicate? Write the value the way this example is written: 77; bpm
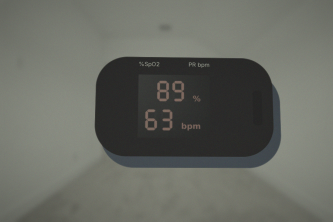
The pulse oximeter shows 63; bpm
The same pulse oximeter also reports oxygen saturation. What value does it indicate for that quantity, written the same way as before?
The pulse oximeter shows 89; %
